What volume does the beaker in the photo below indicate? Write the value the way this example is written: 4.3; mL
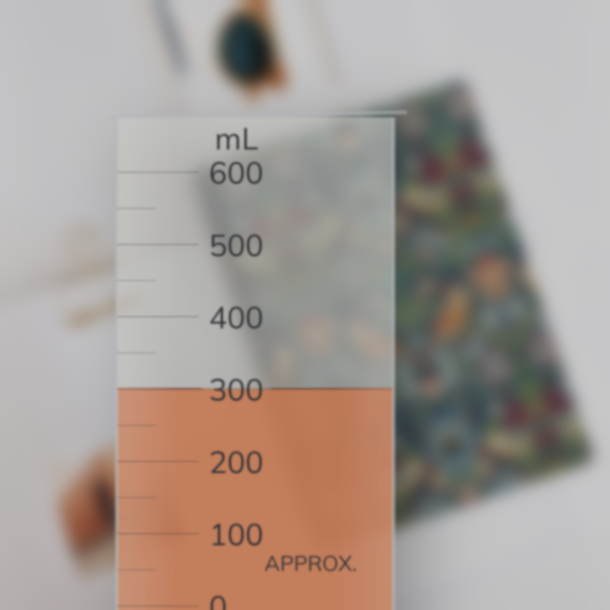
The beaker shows 300; mL
